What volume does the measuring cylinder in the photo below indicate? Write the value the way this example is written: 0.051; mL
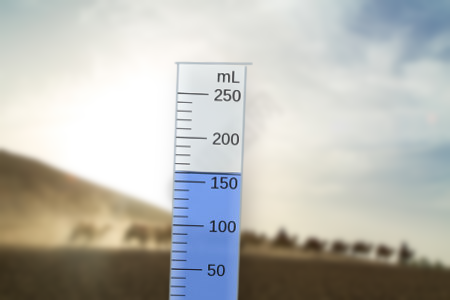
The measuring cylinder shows 160; mL
